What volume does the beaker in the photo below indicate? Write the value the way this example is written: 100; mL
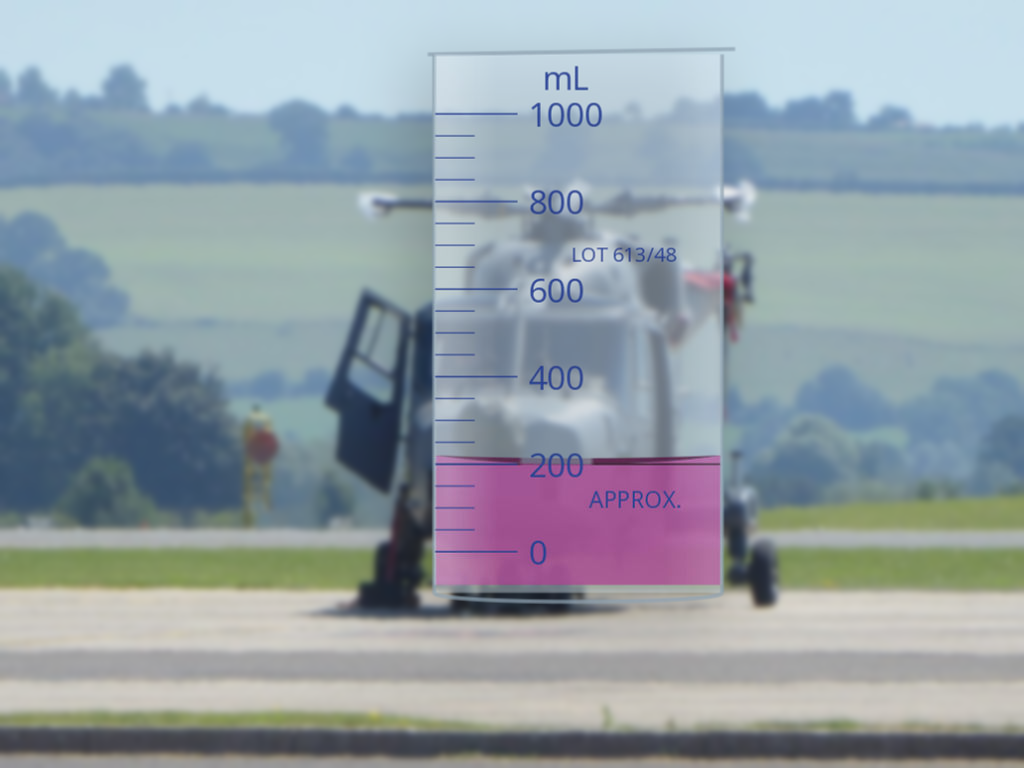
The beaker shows 200; mL
